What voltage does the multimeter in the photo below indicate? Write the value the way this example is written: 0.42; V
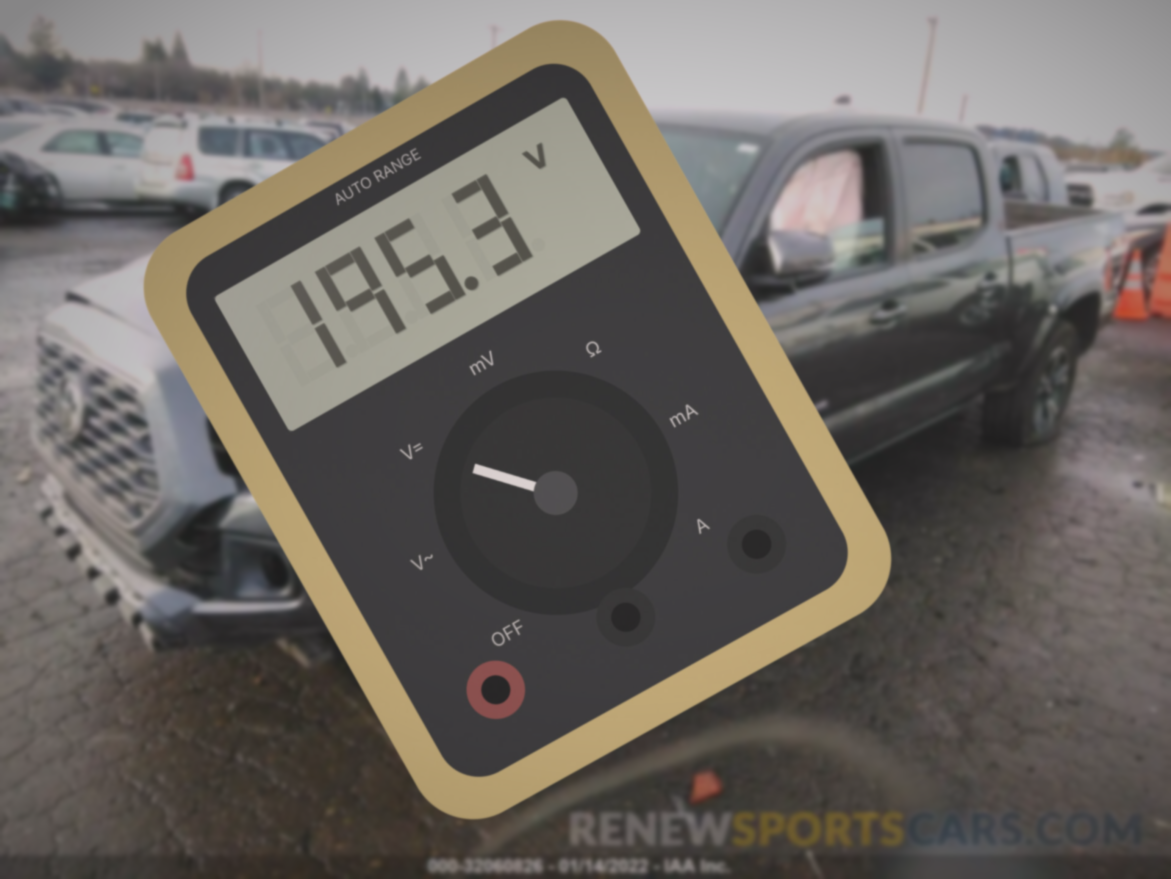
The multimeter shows 195.3; V
